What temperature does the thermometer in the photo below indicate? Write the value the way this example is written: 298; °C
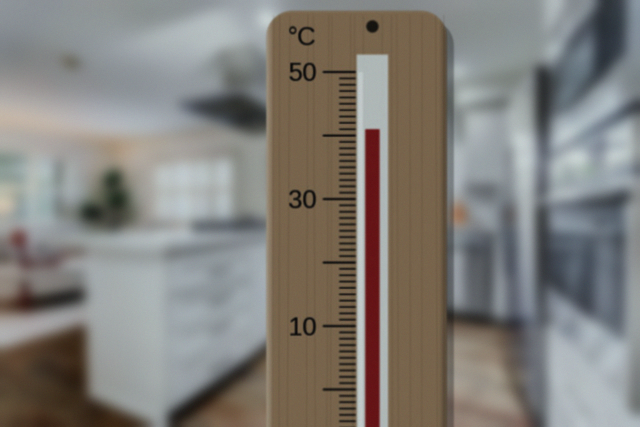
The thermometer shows 41; °C
